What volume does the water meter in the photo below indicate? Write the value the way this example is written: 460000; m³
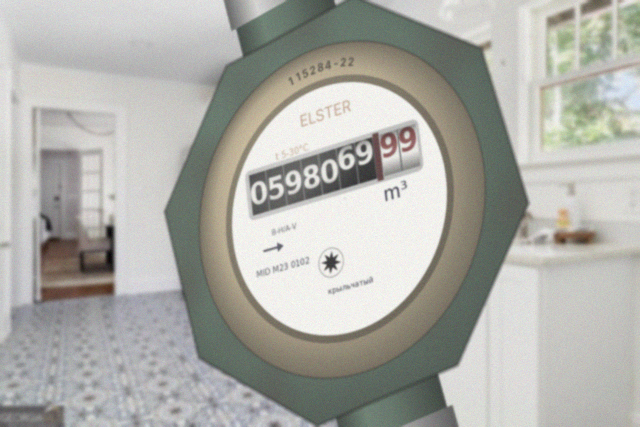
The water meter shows 598069.99; m³
